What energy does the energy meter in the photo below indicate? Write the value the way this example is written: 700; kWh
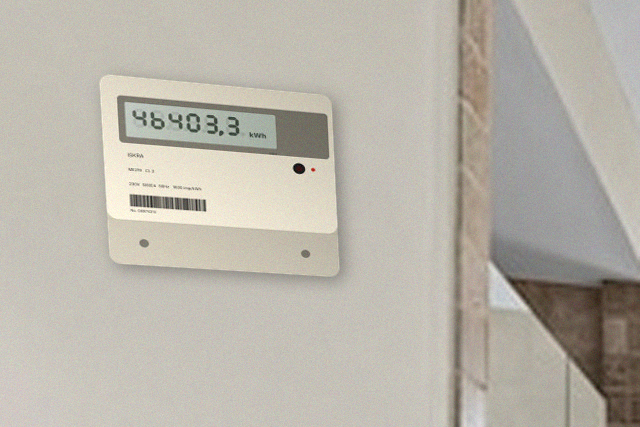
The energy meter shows 46403.3; kWh
